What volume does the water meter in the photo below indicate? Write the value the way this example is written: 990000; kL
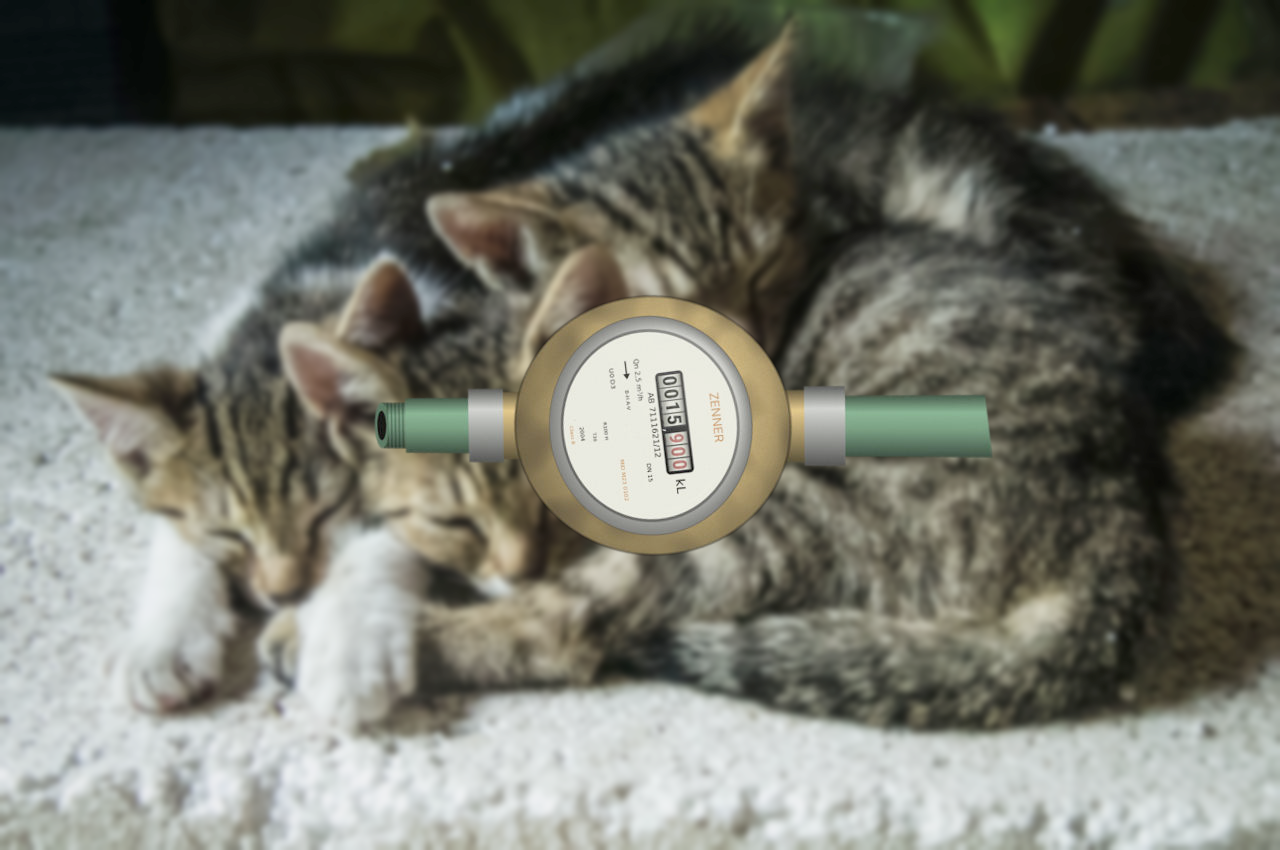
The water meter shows 15.900; kL
